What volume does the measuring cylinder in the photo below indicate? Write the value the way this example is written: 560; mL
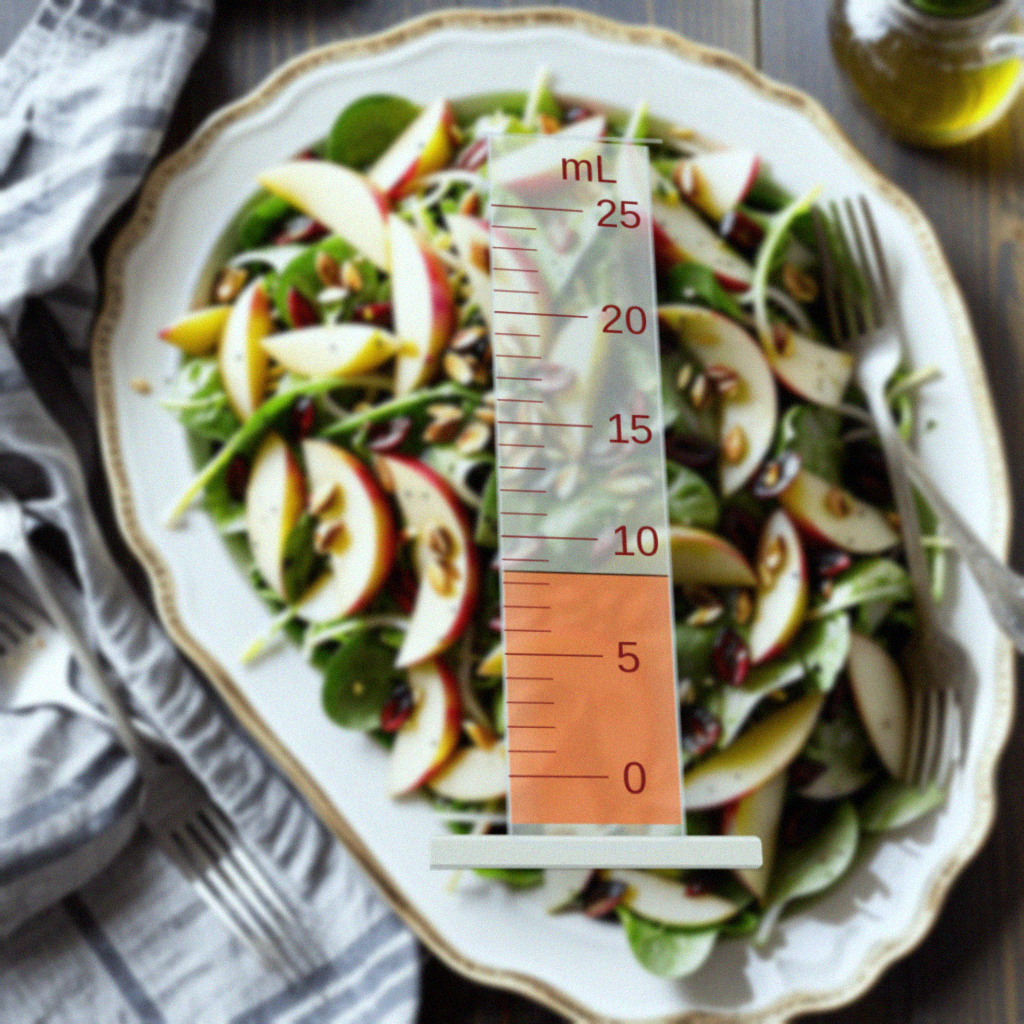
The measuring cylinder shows 8.5; mL
